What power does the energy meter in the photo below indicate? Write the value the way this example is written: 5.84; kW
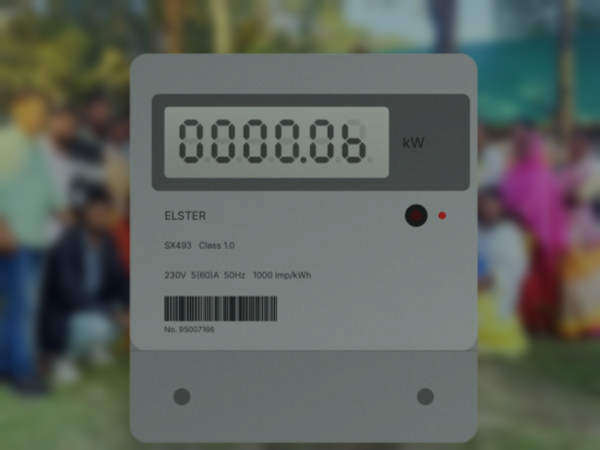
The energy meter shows 0.06; kW
